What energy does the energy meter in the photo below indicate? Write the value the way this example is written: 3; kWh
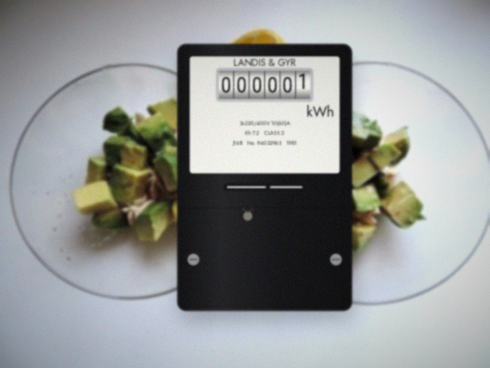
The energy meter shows 1; kWh
